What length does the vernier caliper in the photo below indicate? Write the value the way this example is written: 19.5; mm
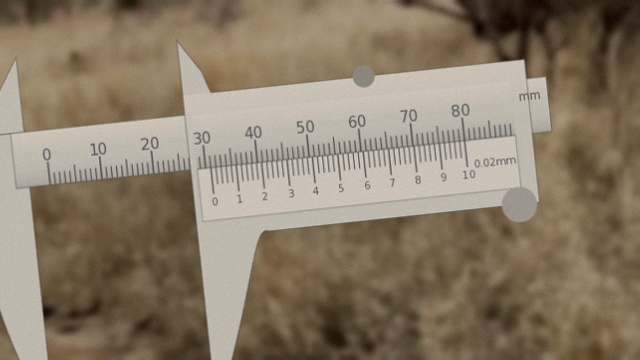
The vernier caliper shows 31.0; mm
